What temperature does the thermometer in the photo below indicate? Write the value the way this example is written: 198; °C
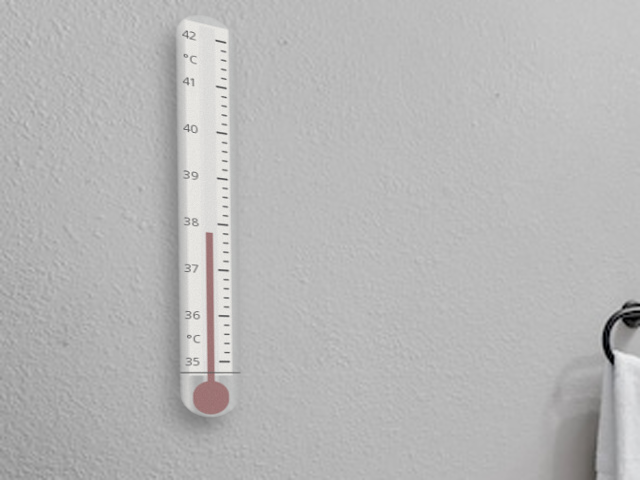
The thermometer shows 37.8; °C
